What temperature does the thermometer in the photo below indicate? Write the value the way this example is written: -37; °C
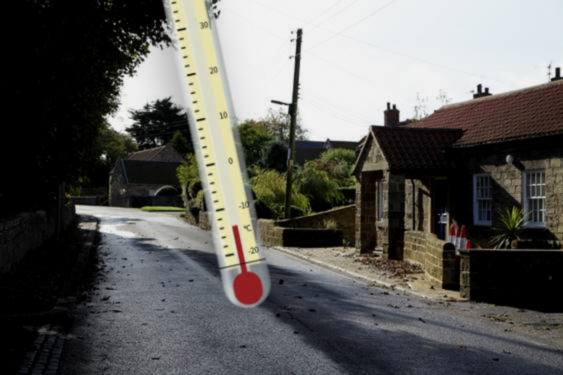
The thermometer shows -14; °C
